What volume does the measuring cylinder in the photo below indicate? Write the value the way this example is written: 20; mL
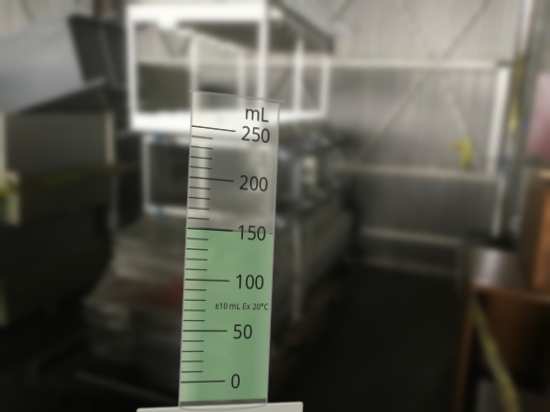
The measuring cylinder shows 150; mL
